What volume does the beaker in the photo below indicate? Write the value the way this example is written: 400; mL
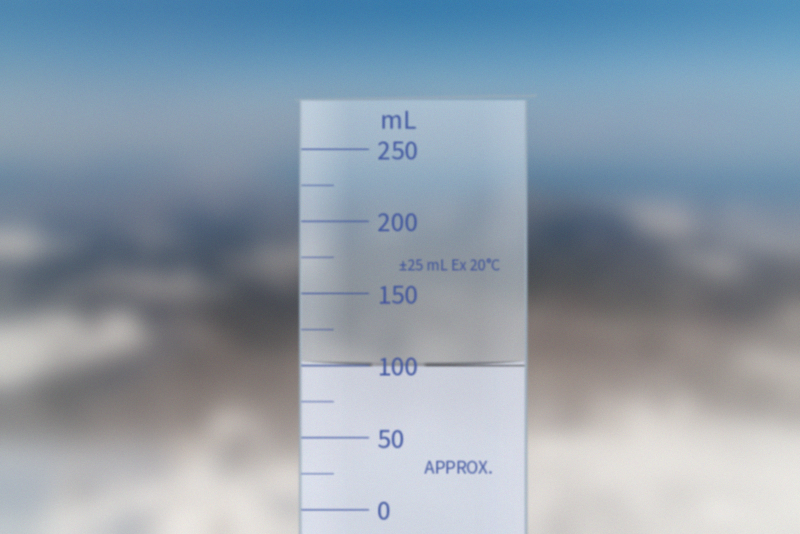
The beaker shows 100; mL
